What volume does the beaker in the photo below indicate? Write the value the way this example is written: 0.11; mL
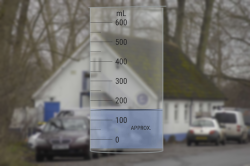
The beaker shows 150; mL
